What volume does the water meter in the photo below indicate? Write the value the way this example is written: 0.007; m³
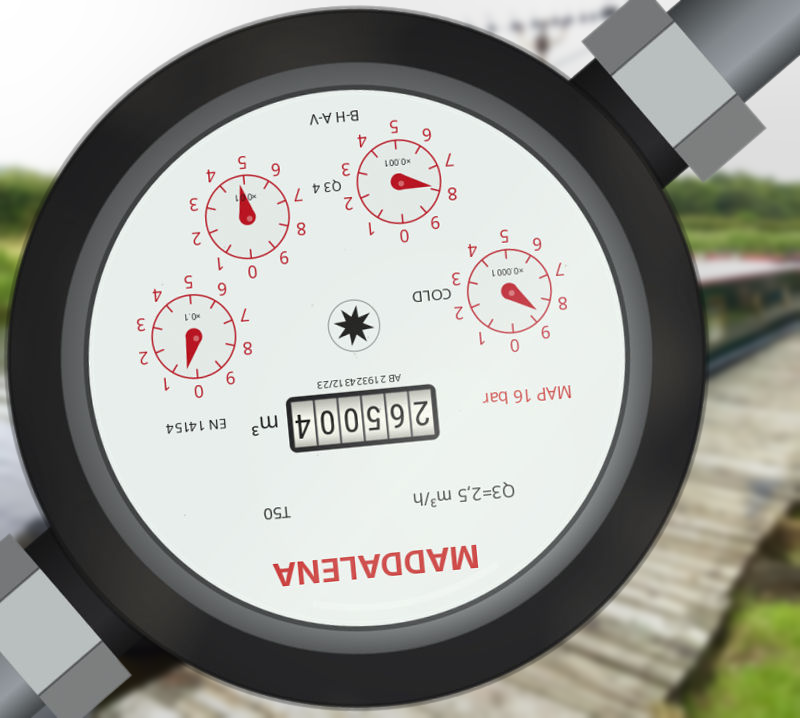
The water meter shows 265004.0478; m³
